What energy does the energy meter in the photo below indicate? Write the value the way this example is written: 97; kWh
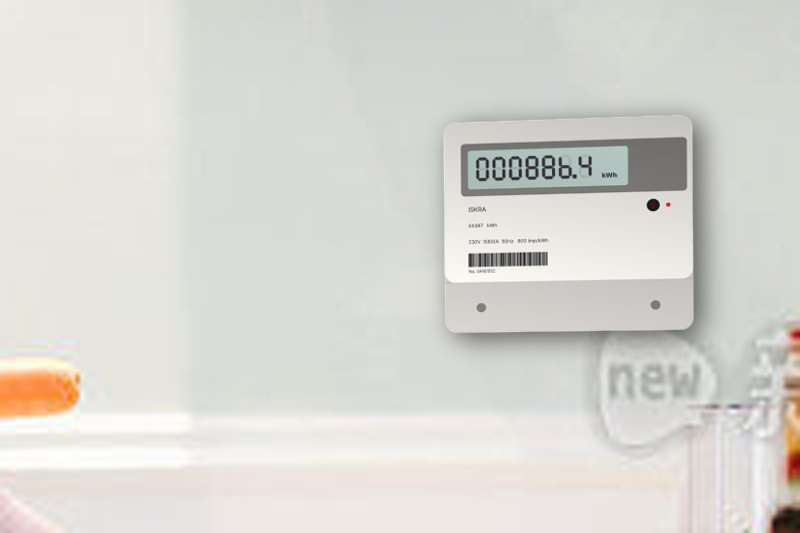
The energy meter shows 886.4; kWh
